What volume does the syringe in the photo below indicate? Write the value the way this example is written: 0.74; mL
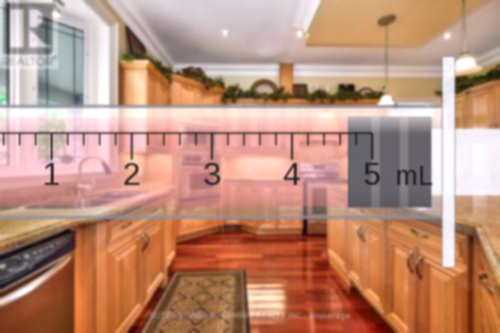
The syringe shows 4.7; mL
